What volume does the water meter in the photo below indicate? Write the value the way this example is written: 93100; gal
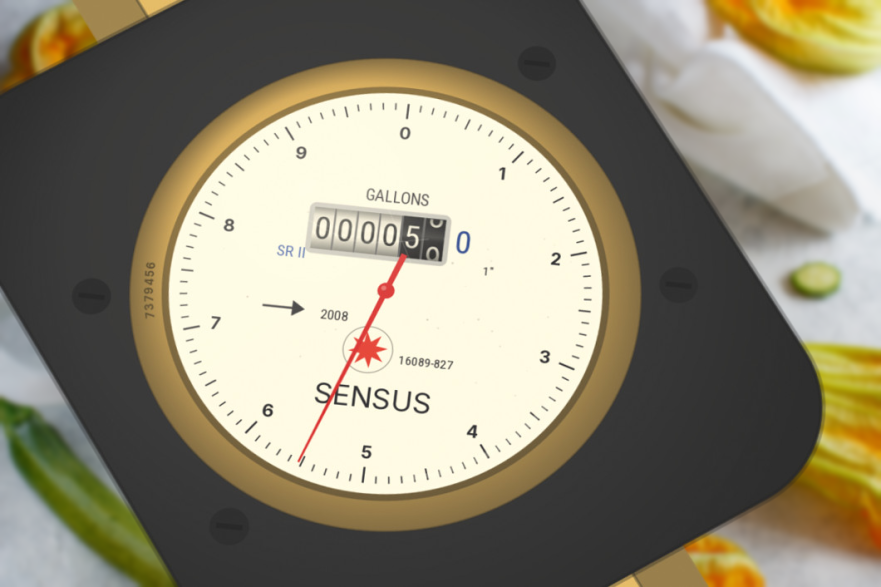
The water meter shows 585.5; gal
